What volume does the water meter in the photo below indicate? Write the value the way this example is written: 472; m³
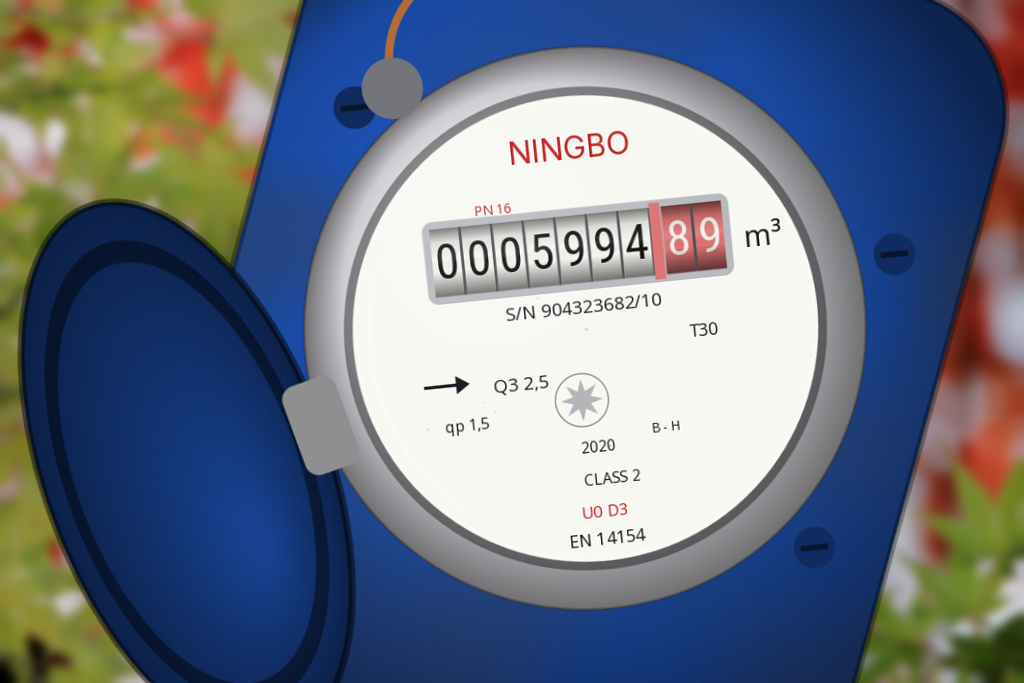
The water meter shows 5994.89; m³
